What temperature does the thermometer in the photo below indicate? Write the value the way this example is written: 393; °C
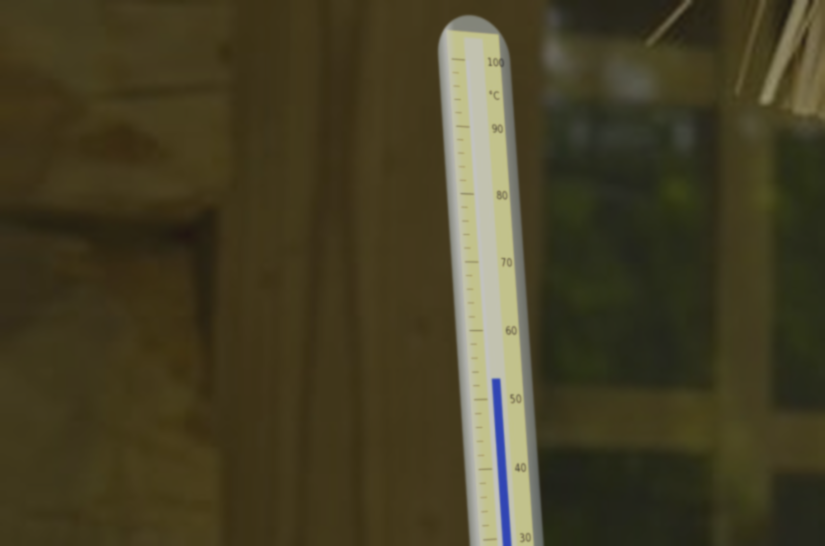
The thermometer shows 53; °C
